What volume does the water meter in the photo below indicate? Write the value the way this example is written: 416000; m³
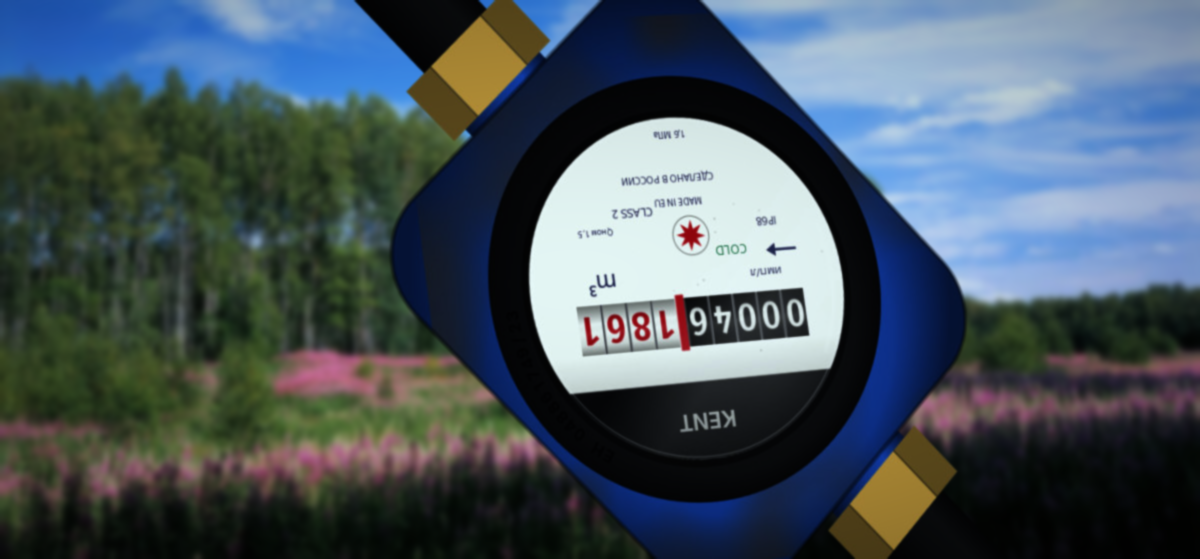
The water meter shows 46.1861; m³
